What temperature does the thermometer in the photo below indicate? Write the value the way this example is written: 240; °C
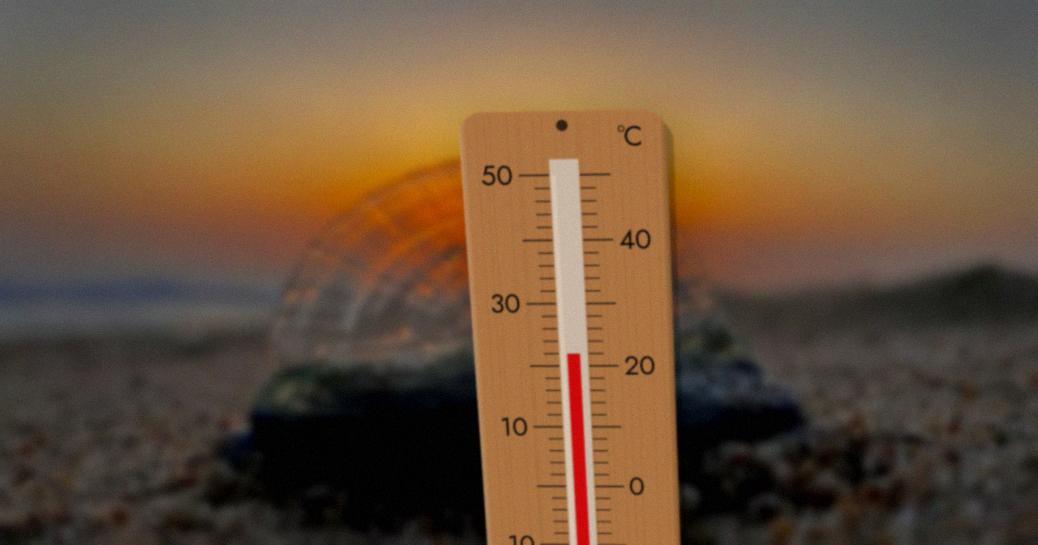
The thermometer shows 22; °C
